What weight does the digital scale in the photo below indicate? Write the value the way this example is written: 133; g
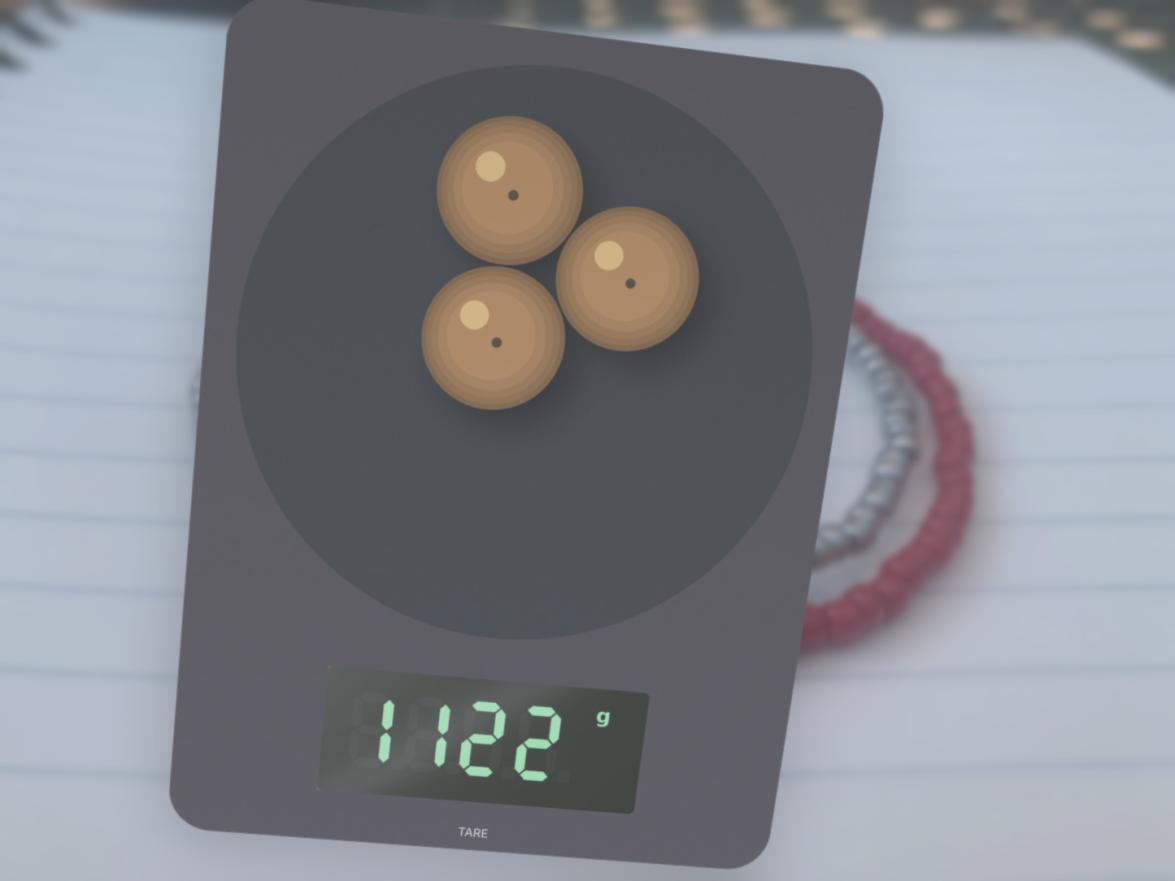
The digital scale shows 1122; g
